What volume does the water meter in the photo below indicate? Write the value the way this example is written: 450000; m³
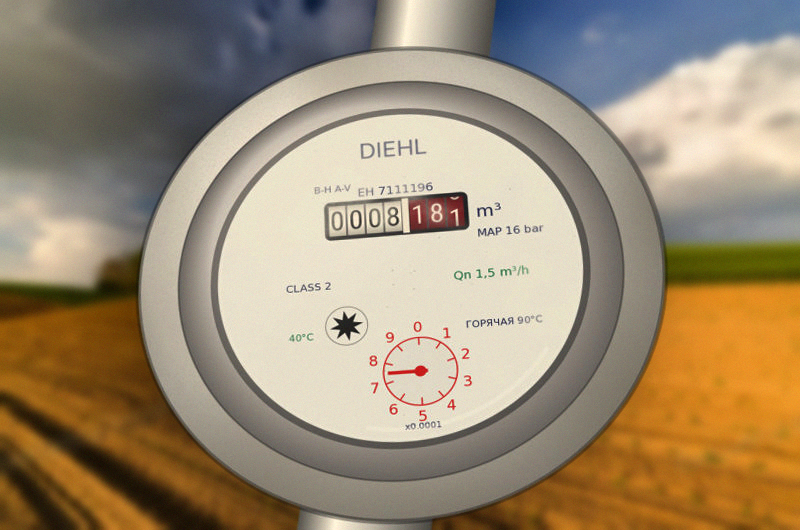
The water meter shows 8.1807; m³
